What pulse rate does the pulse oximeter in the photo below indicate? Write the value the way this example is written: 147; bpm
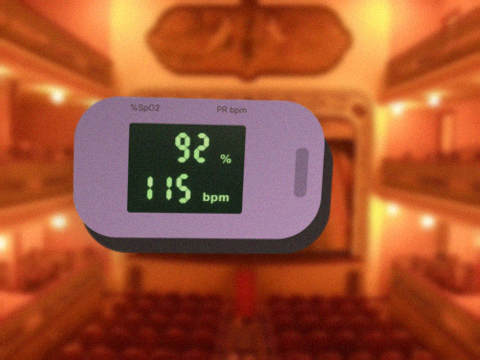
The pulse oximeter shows 115; bpm
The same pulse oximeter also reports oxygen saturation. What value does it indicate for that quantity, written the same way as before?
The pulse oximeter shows 92; %
